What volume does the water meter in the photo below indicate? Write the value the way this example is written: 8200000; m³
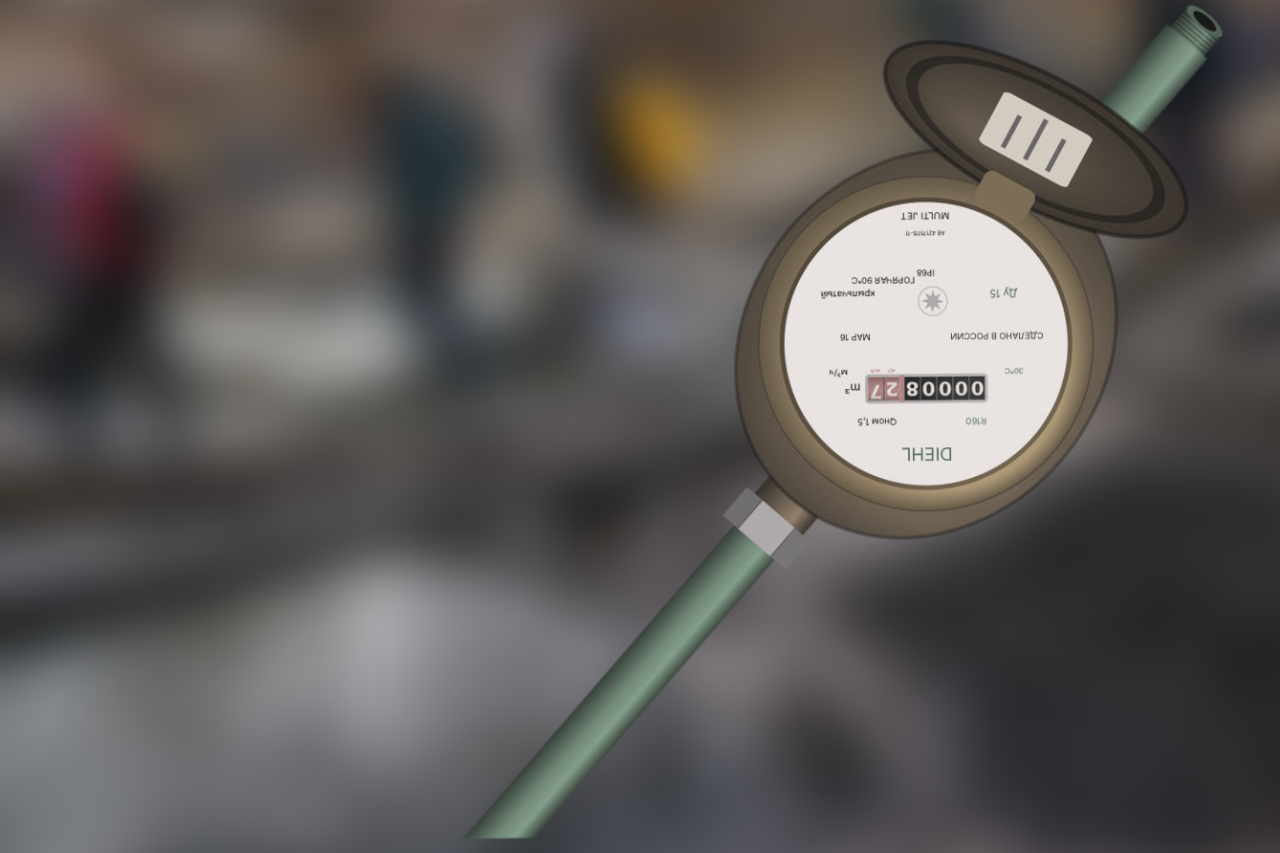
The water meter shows 8.27; m³
